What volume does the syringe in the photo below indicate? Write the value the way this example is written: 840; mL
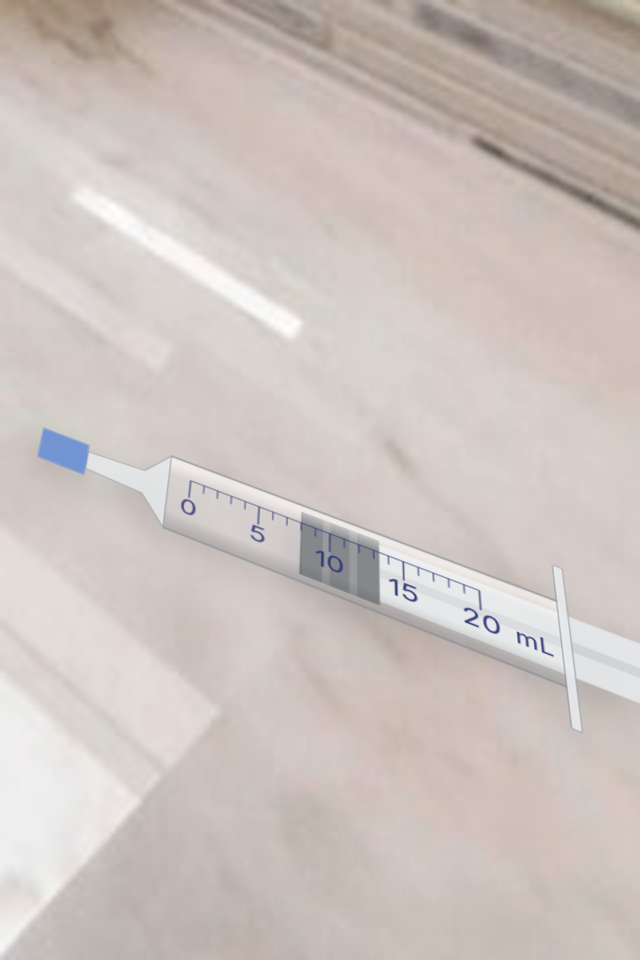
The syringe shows 8; mL
